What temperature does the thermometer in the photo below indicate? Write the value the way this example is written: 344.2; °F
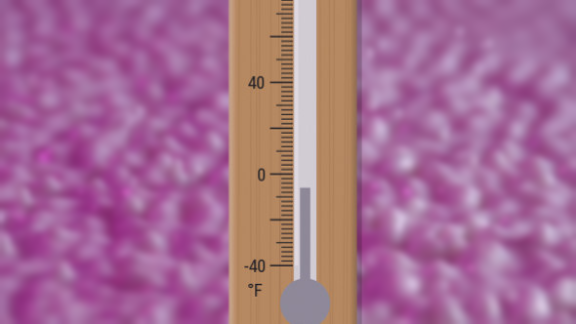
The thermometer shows -6; °F
